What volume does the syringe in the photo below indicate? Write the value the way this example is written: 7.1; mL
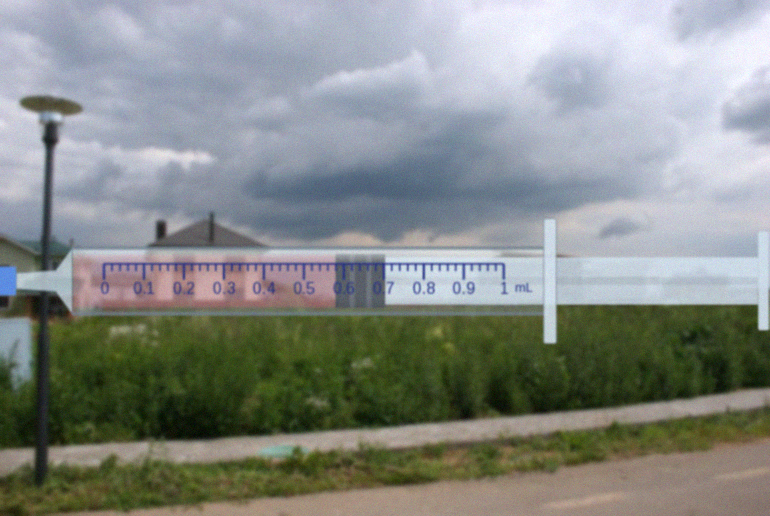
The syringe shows 0.58; mL
